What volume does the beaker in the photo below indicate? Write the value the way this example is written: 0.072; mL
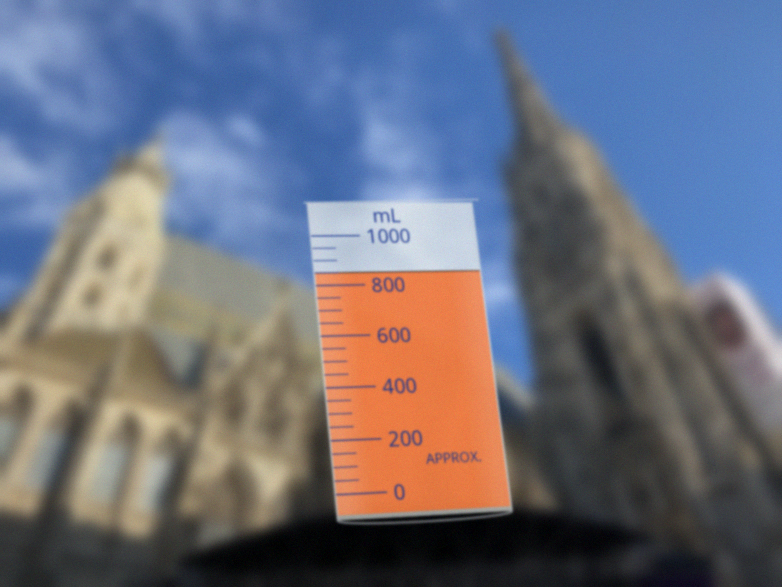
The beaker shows 850; mL
